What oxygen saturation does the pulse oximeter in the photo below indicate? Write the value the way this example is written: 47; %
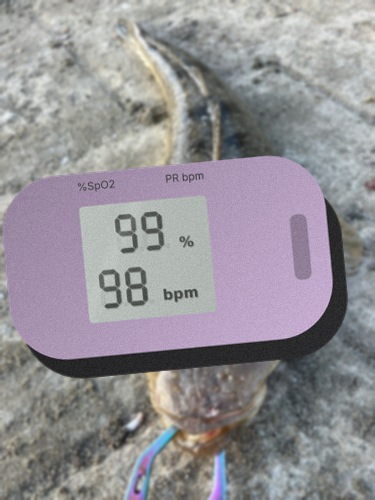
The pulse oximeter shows 99; %
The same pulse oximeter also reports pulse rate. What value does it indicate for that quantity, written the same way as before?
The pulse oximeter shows 98; bpm
